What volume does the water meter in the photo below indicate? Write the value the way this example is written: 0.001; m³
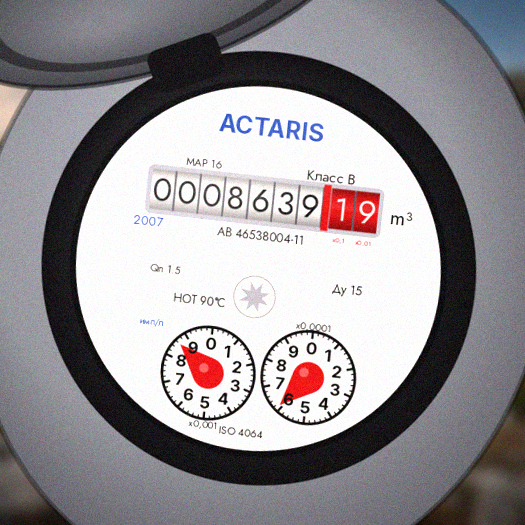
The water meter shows 8639.1986; m³
